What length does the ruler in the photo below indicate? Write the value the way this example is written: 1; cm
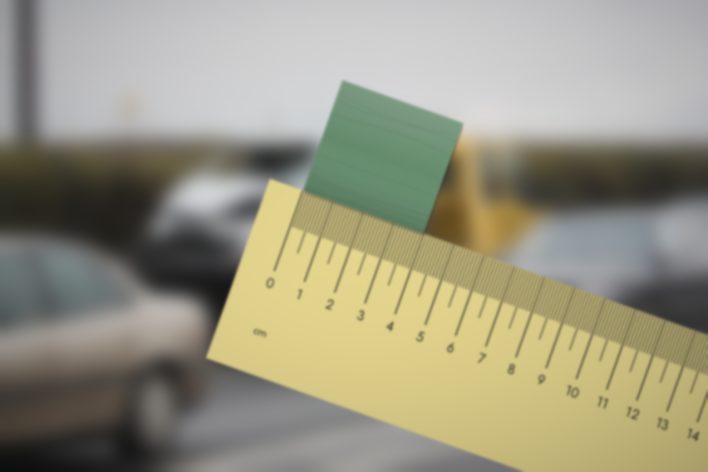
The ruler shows 4; cm
